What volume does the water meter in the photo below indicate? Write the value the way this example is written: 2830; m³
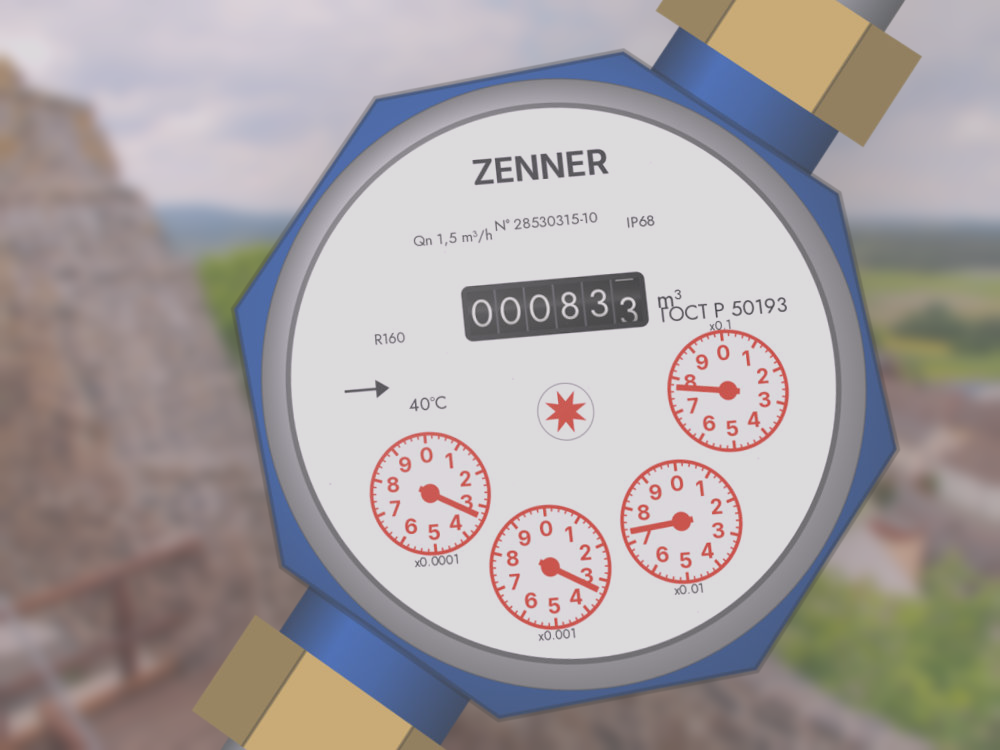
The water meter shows 832.7733; m³
